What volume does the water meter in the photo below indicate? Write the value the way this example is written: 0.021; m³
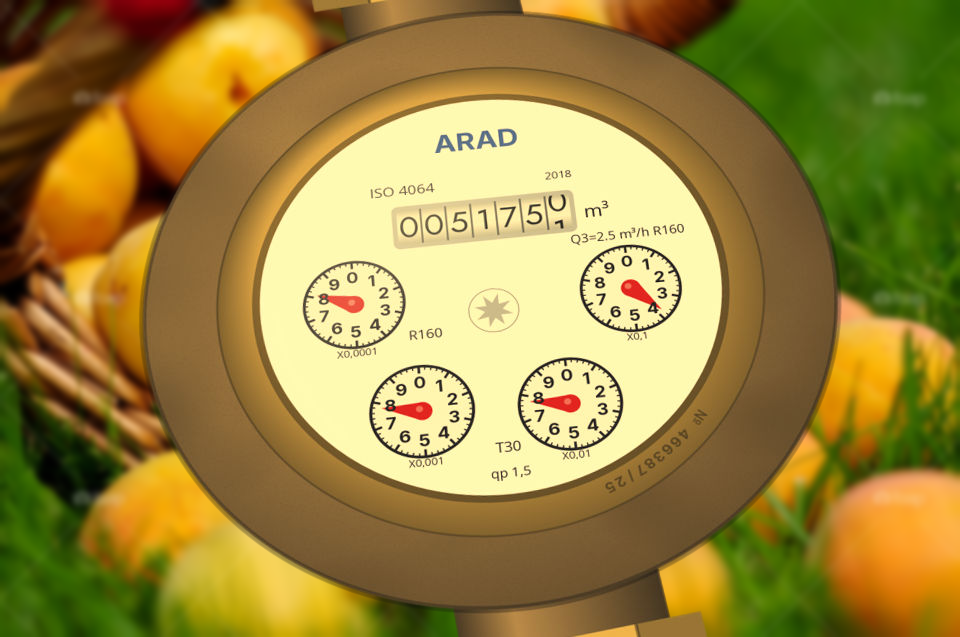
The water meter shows 51750.3778; m³
